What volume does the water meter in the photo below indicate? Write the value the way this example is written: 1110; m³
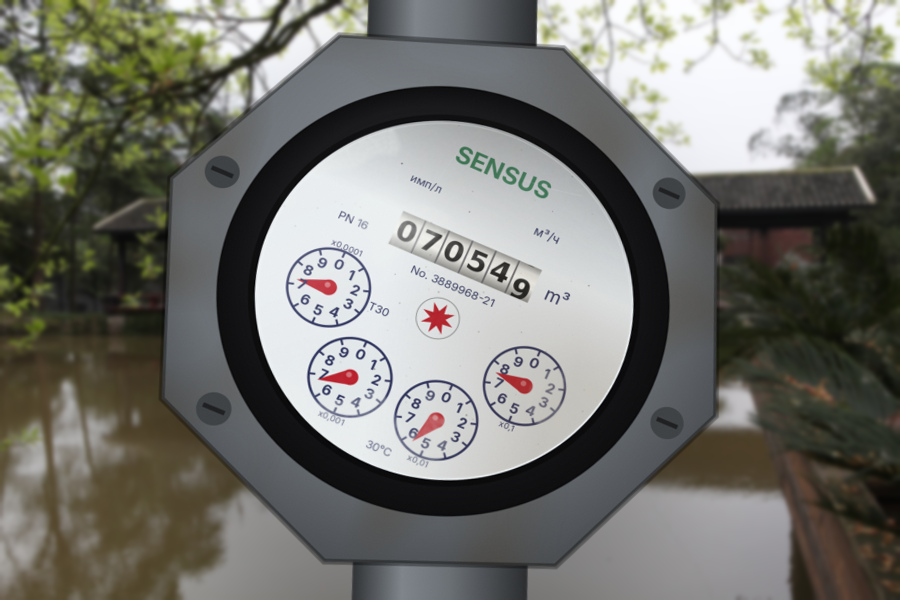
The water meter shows 70548.7567; m³
